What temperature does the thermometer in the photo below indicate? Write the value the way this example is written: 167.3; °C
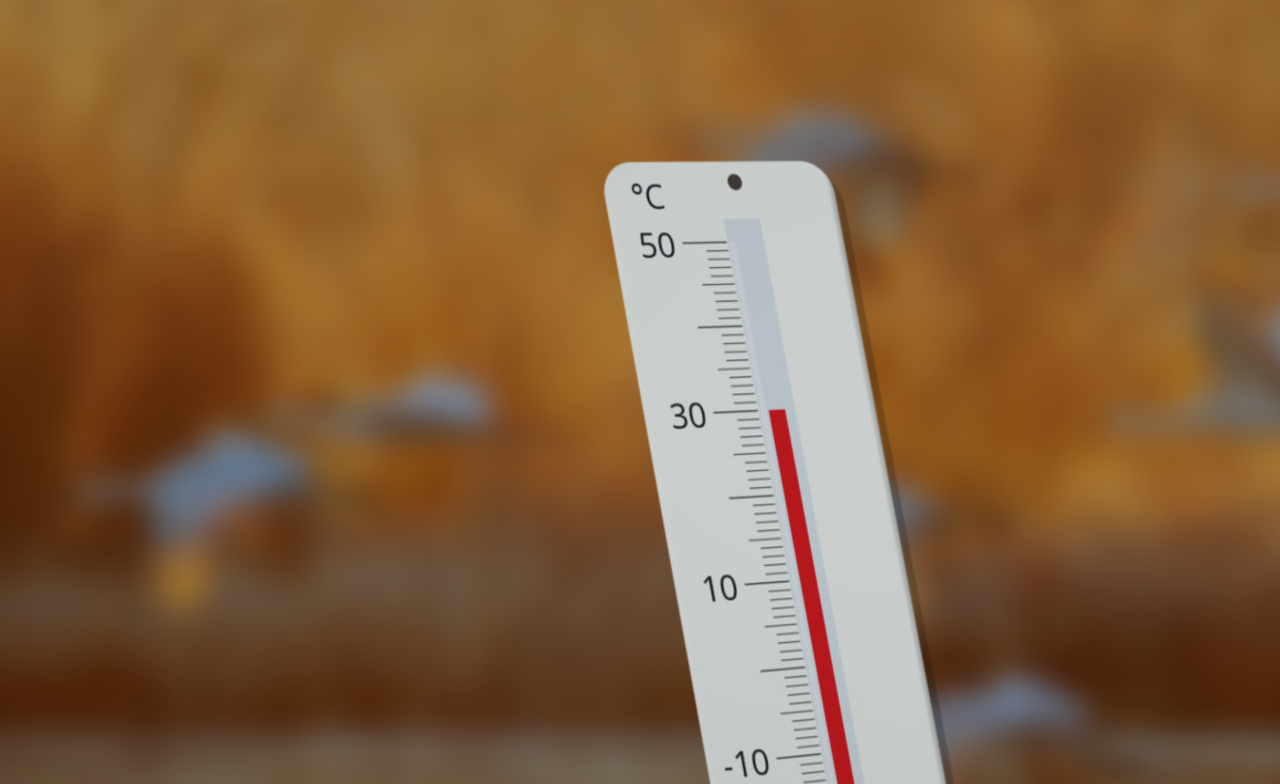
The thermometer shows 30; °C
